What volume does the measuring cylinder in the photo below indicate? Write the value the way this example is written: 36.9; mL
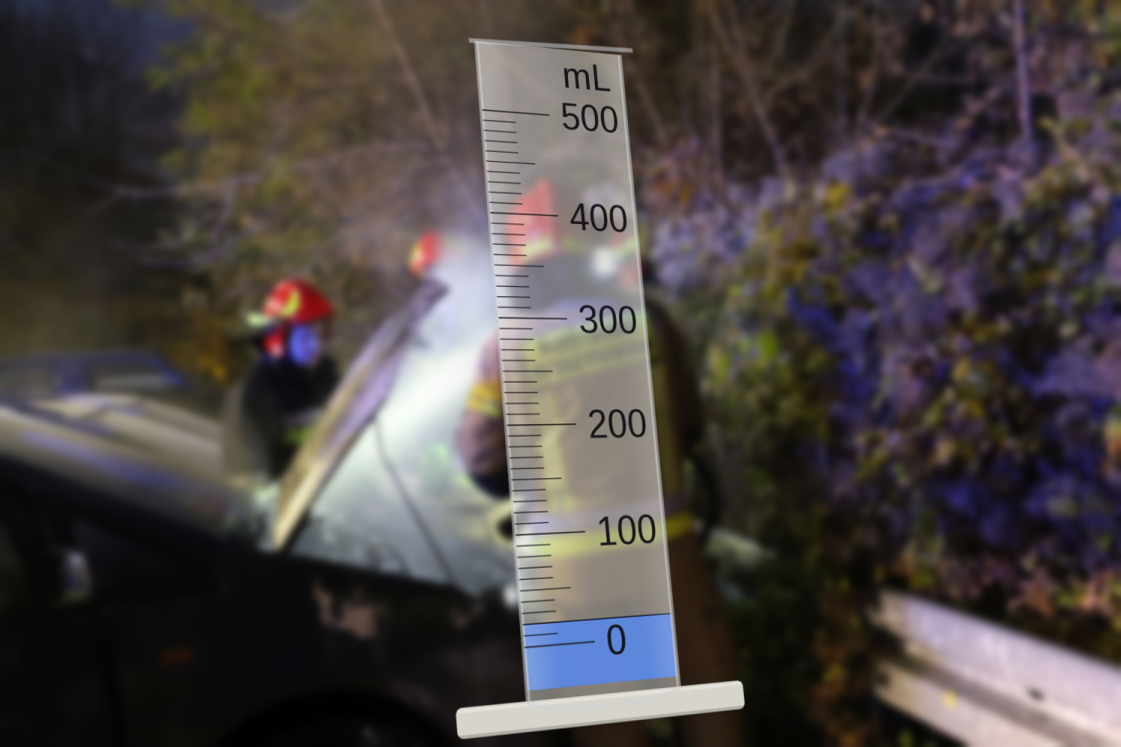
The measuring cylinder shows 20; mL
